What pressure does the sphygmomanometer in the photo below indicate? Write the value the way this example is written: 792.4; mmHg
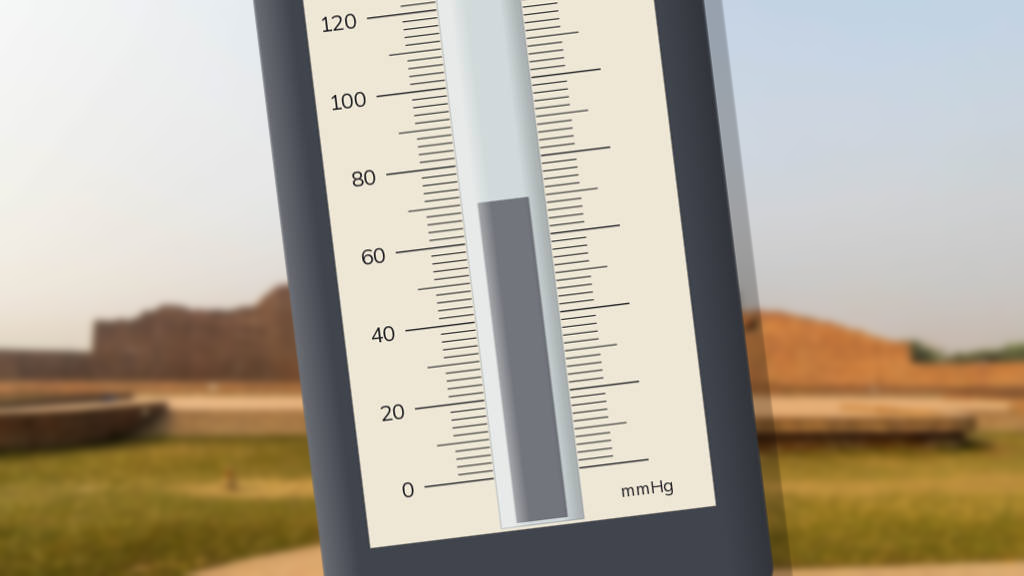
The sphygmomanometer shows 70; mmHg
